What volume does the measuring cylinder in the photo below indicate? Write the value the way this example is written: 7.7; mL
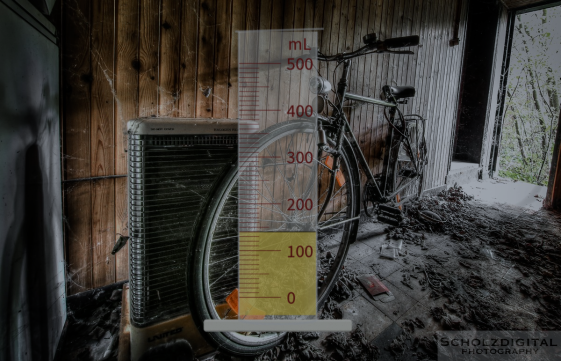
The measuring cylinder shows 140; mL
